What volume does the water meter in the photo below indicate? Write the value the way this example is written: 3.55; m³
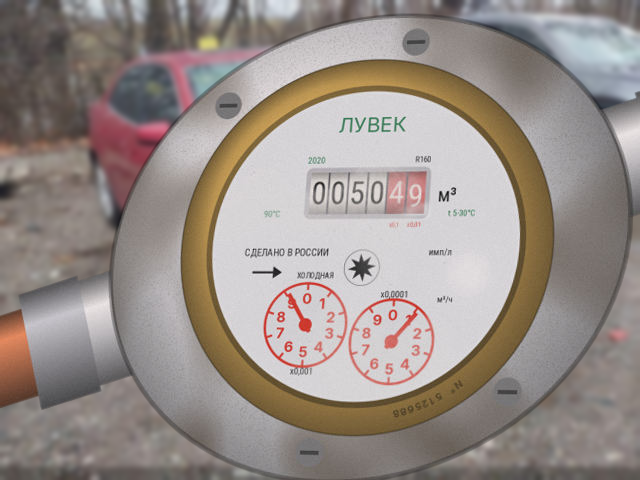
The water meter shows 50.4891; m³
